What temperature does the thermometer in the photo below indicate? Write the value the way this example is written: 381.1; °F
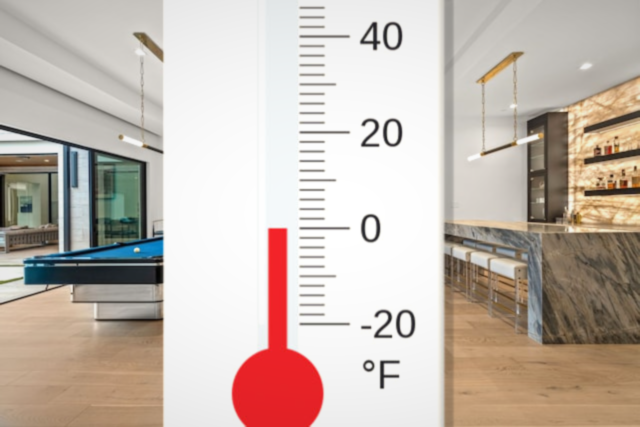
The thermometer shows 0; °F
